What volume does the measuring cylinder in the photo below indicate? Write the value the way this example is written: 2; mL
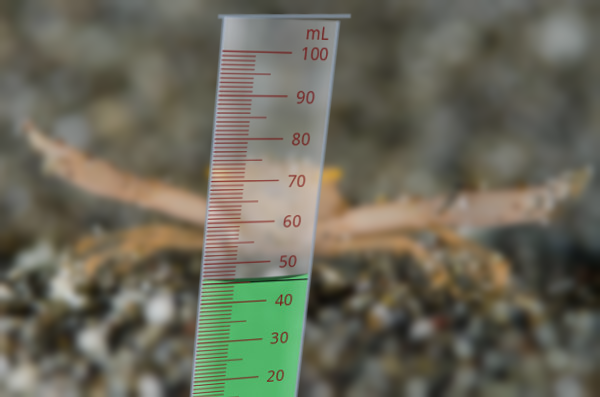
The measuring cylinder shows 45; mL
